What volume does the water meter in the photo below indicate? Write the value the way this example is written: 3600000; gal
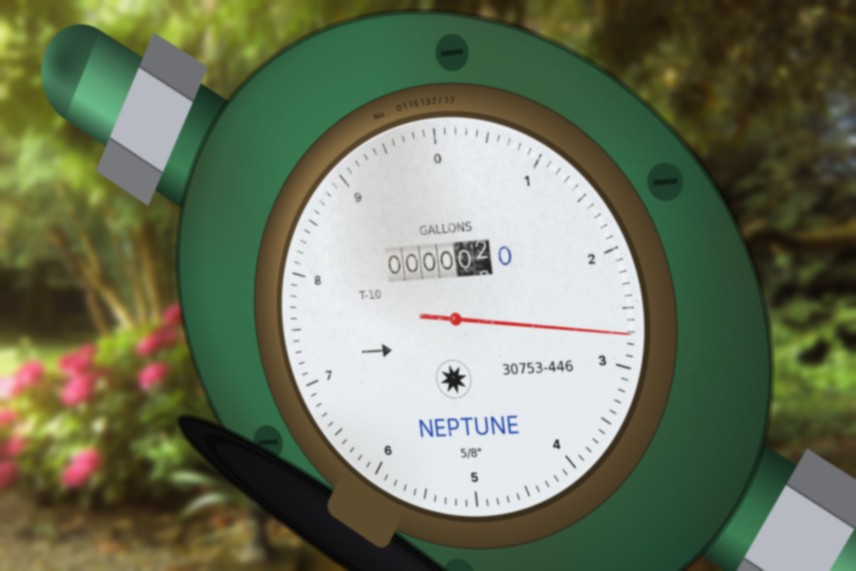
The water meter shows 22.7; gal
